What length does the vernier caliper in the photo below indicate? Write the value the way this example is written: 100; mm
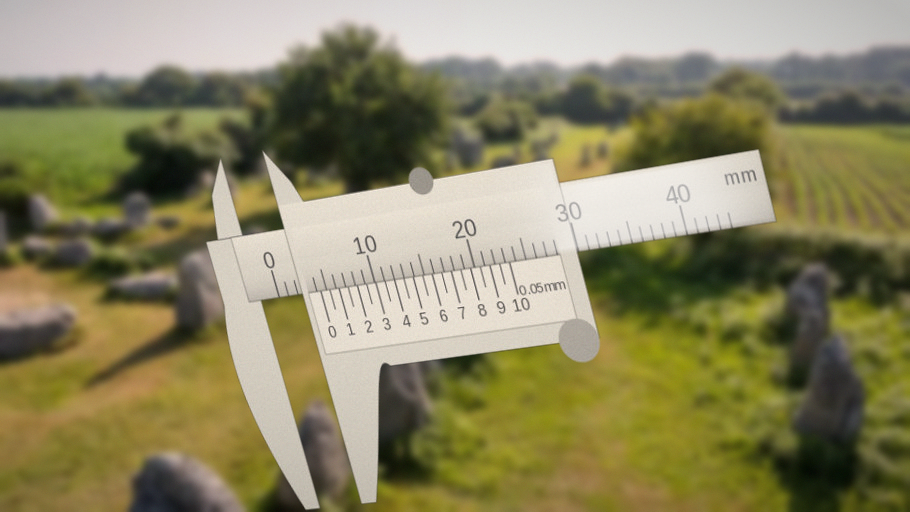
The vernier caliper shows 4.4; mm
